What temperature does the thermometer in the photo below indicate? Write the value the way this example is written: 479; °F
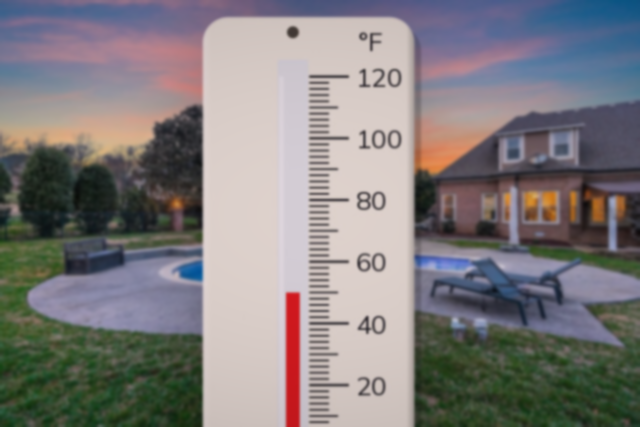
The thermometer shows 50; °F
